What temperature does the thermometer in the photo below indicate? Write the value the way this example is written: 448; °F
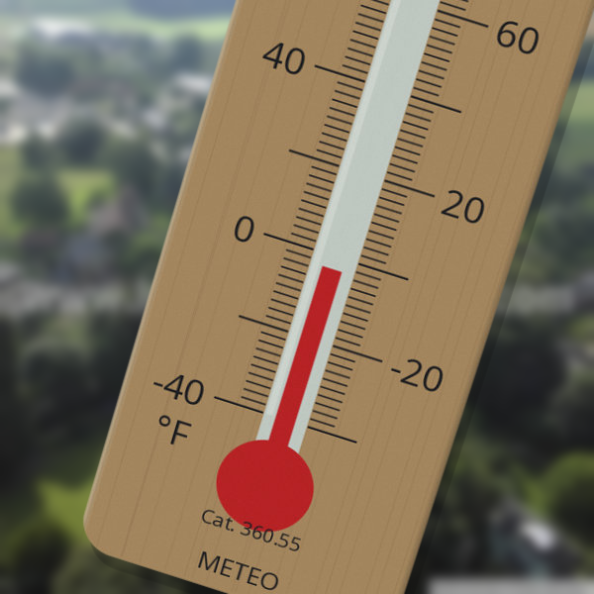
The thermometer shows -3; °F
